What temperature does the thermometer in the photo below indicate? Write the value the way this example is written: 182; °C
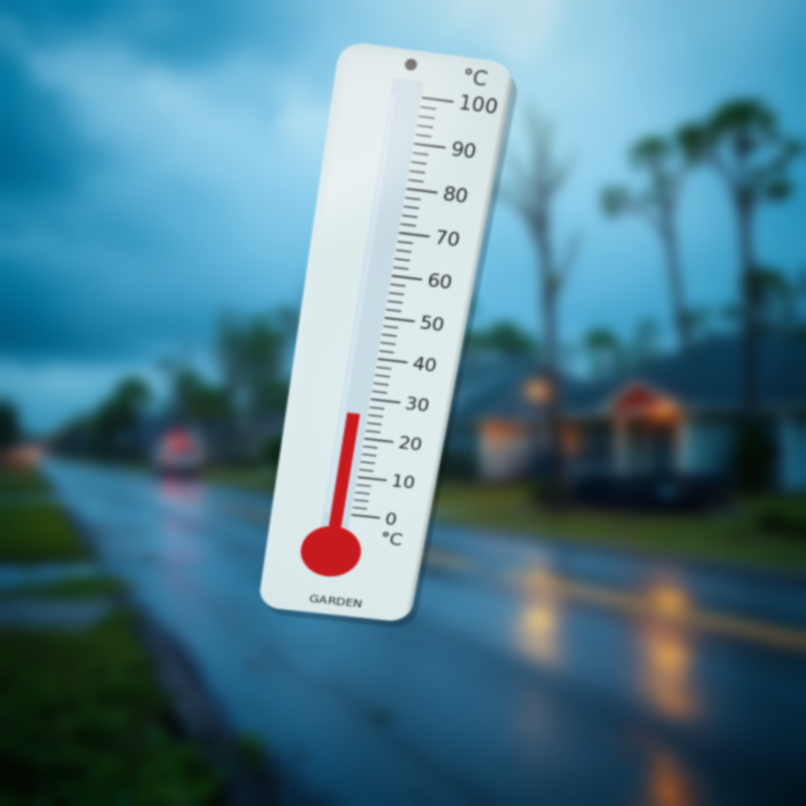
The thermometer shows 26; °C
